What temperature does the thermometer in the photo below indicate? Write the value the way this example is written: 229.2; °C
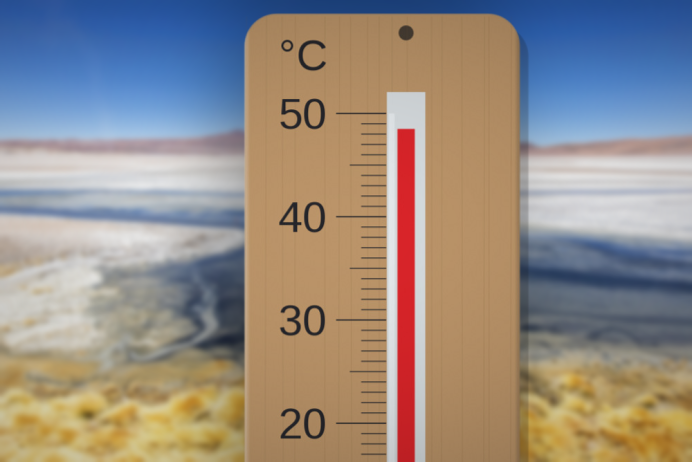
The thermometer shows 48.5; °C
